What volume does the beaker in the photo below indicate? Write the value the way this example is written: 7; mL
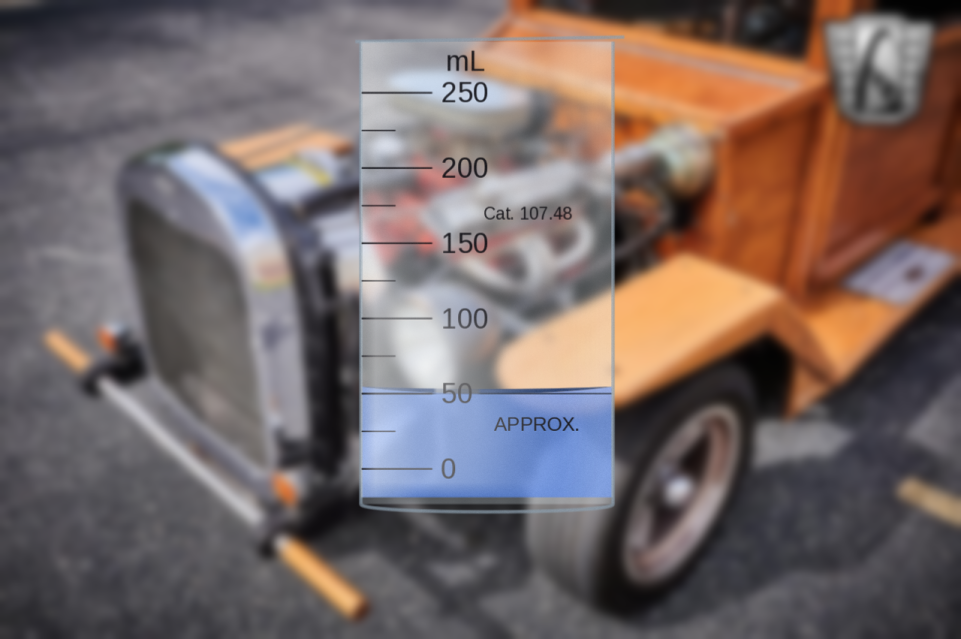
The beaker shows 50; mL
